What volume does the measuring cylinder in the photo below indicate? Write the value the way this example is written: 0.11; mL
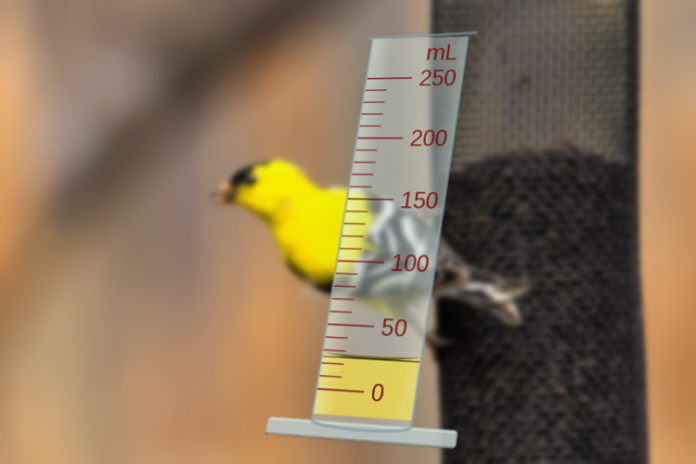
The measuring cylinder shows 25; mL
